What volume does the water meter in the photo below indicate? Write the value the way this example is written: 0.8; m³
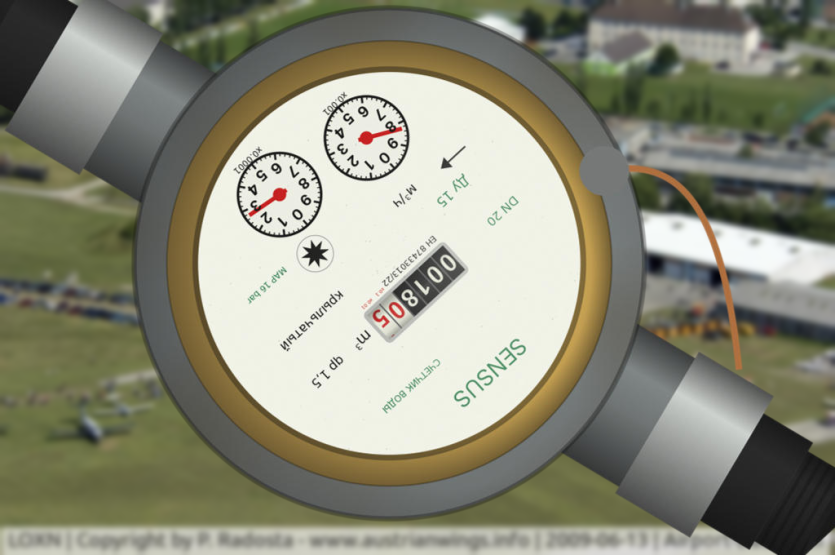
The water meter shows 18.0482; m³
